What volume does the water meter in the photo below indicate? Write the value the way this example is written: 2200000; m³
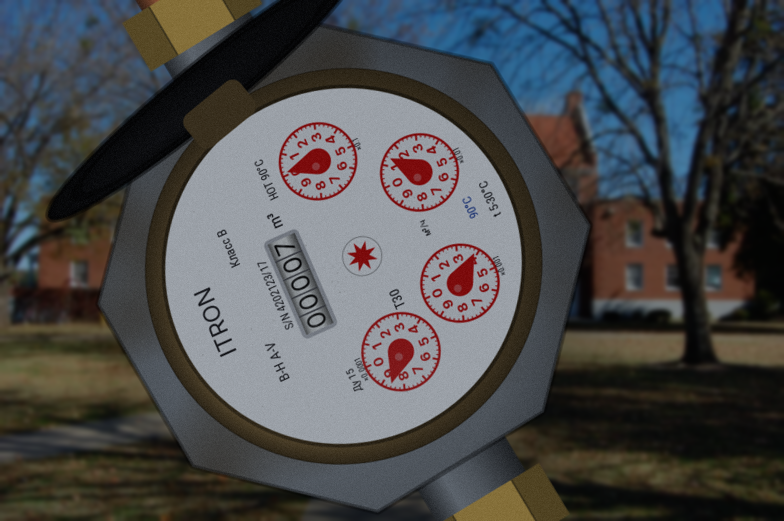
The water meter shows 7.0138; m³
